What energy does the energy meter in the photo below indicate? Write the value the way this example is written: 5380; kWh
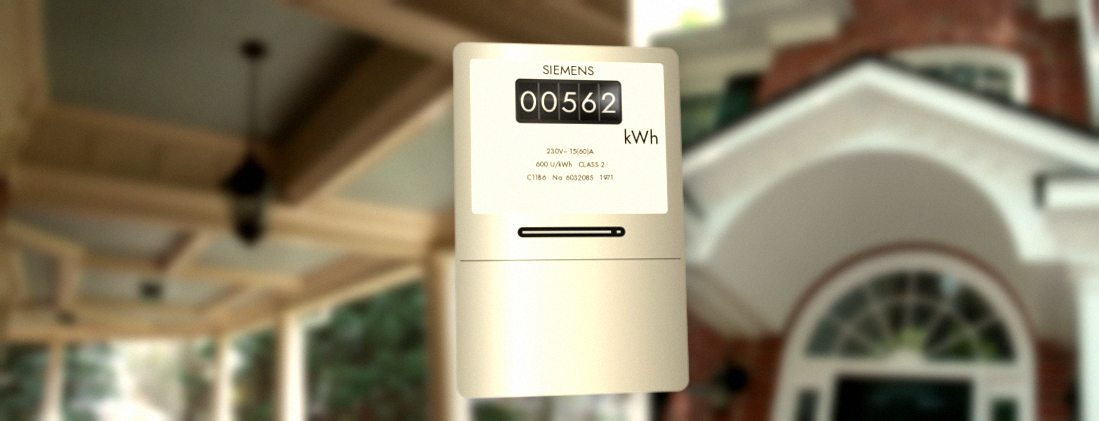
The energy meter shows 562; kWh
